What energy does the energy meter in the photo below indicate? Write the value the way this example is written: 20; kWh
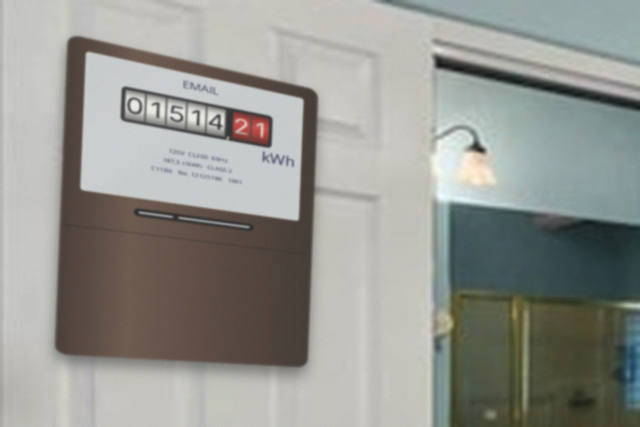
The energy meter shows 1514.21; kWh
